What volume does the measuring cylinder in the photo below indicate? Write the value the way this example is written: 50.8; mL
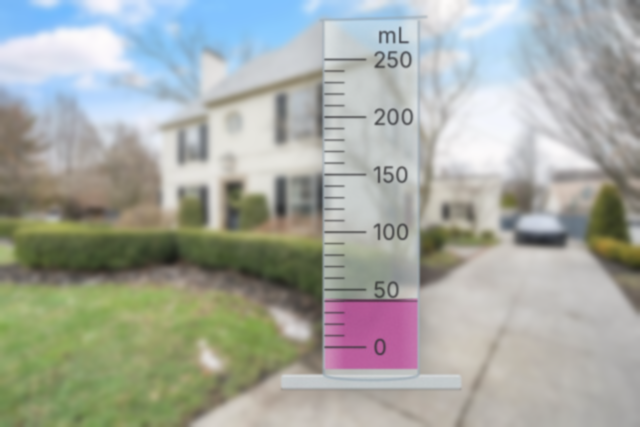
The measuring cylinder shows 40; mL
